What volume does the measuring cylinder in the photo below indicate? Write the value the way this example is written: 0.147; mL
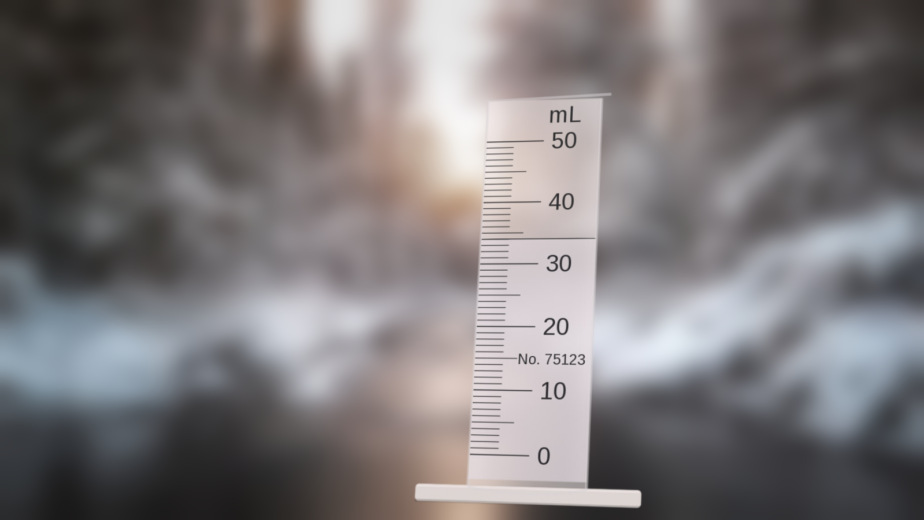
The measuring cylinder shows 34; mL
